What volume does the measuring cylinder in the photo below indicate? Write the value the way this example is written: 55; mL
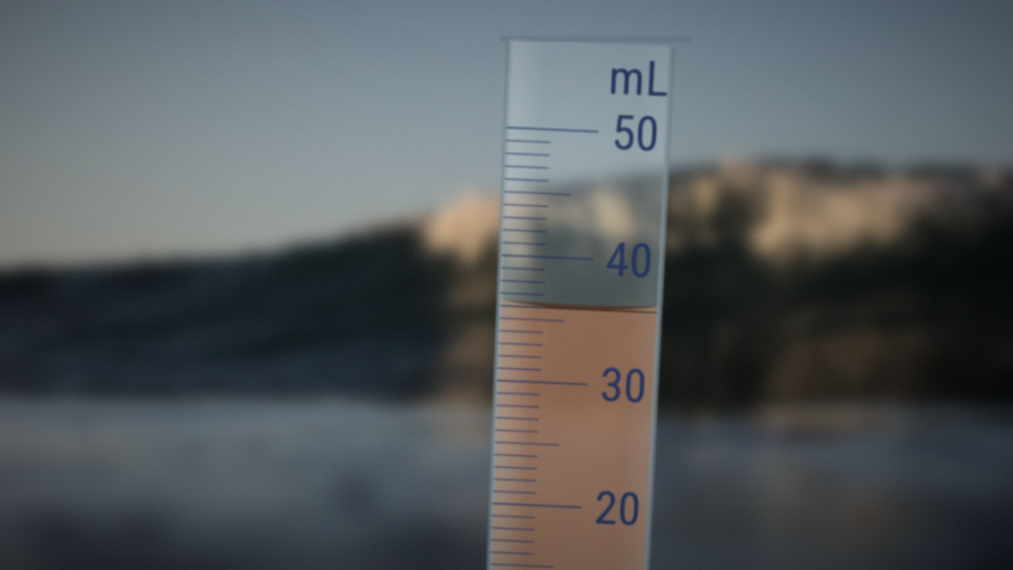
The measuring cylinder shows 36; mL
